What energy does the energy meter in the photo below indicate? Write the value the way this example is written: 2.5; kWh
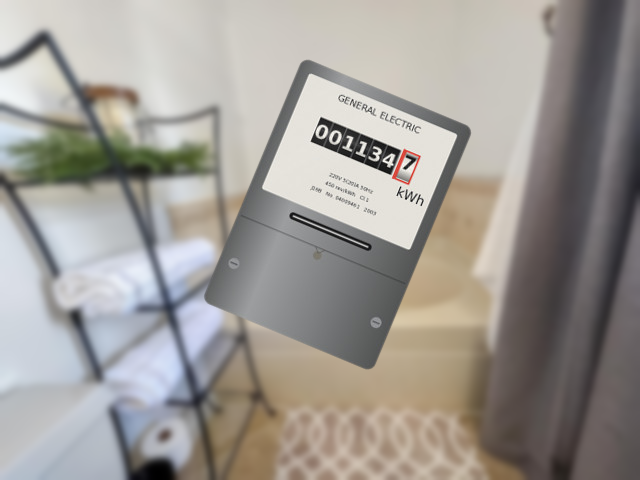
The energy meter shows 1134.7; kWh
